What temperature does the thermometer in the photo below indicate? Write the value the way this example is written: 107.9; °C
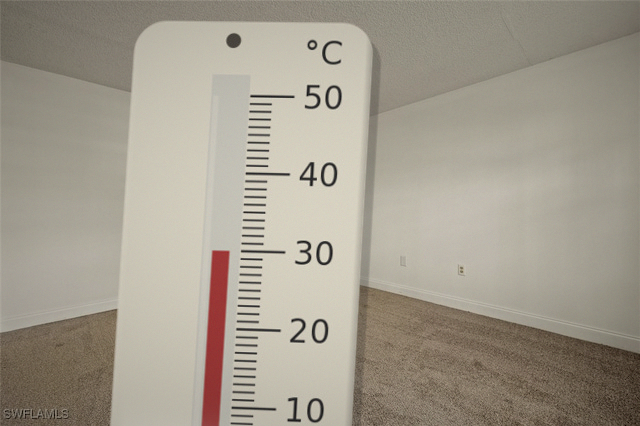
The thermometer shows 30; °C
